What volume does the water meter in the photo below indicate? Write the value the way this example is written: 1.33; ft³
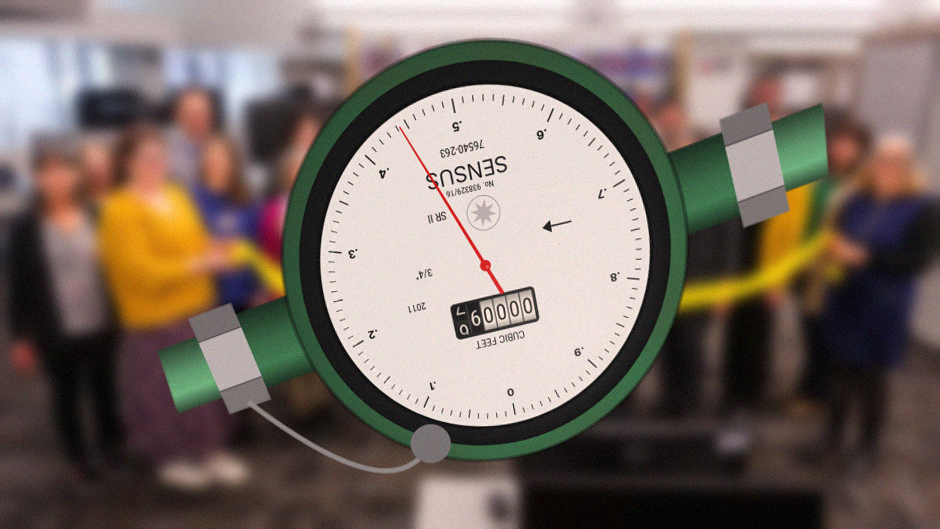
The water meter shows 96.44; ft³
